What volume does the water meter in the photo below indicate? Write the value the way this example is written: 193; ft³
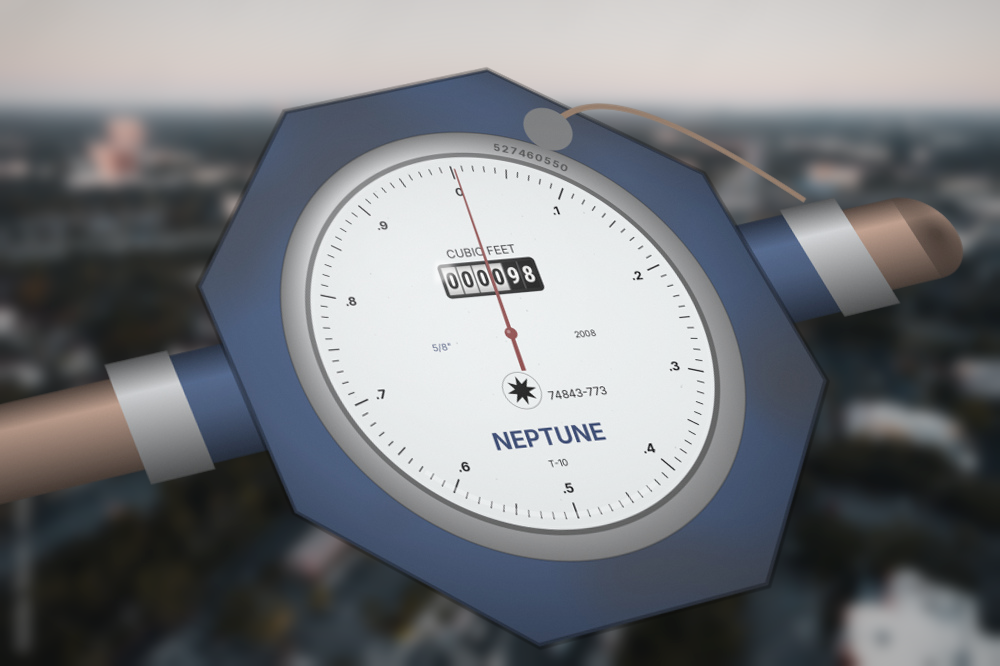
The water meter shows 98.00; ft³
